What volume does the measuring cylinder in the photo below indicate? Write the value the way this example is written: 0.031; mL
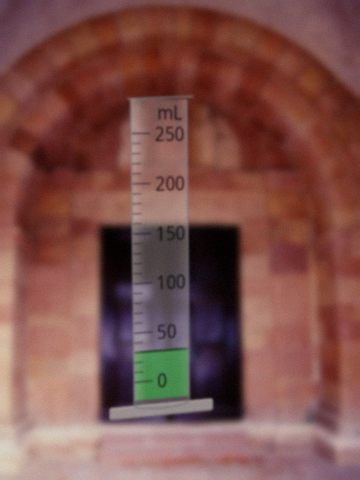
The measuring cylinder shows 30; mL
